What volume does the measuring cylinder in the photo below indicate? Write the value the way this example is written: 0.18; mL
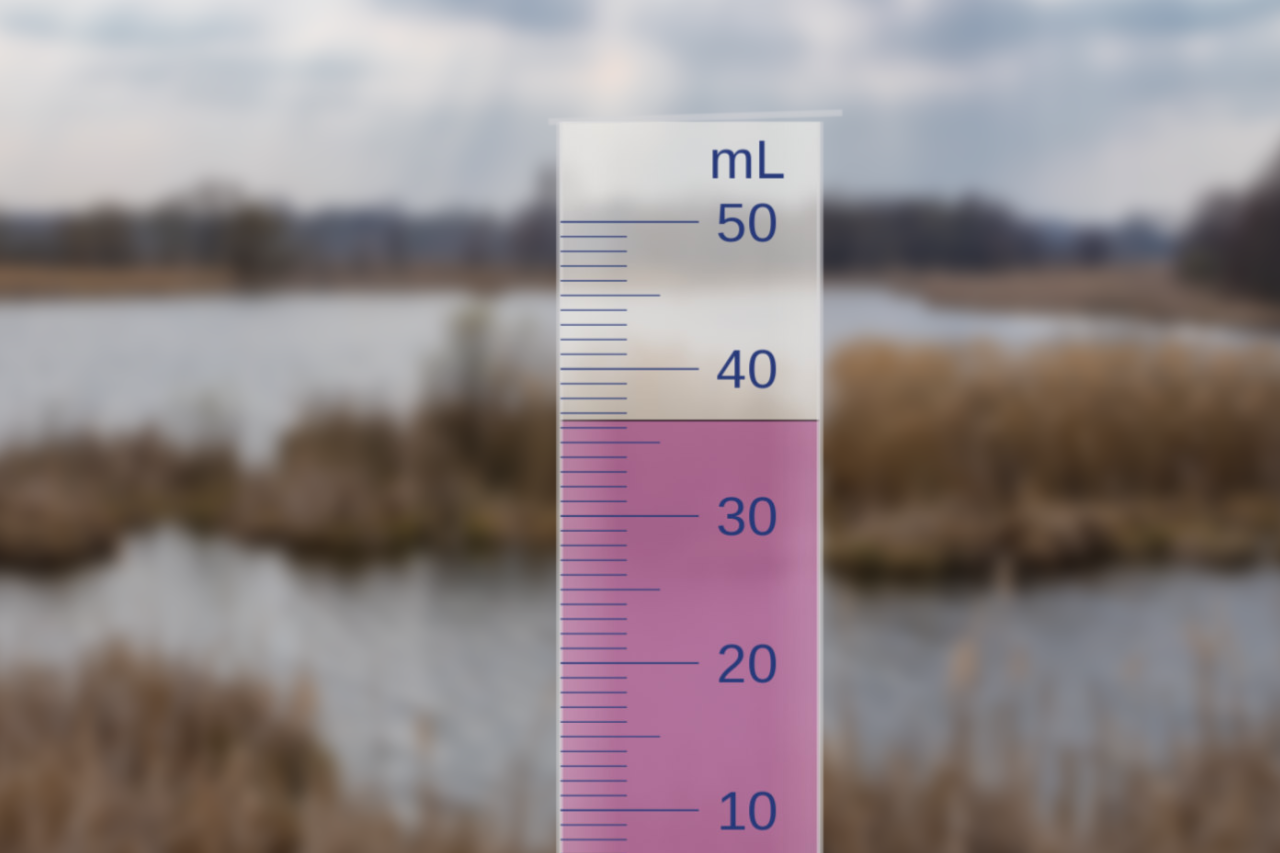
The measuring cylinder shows 36.5; mL
